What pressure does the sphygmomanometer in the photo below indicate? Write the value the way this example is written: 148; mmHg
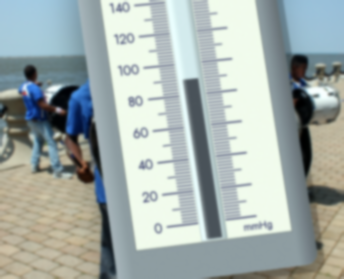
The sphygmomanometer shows 90; mmHg
